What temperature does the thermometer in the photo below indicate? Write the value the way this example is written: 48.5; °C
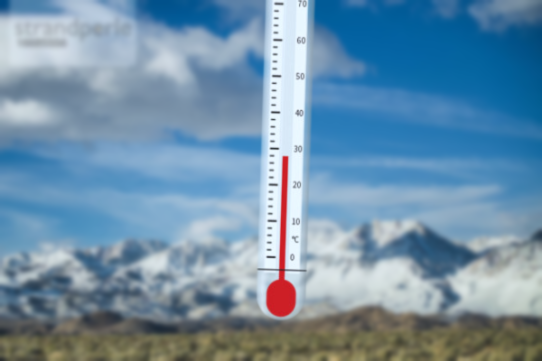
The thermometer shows 28; °C
